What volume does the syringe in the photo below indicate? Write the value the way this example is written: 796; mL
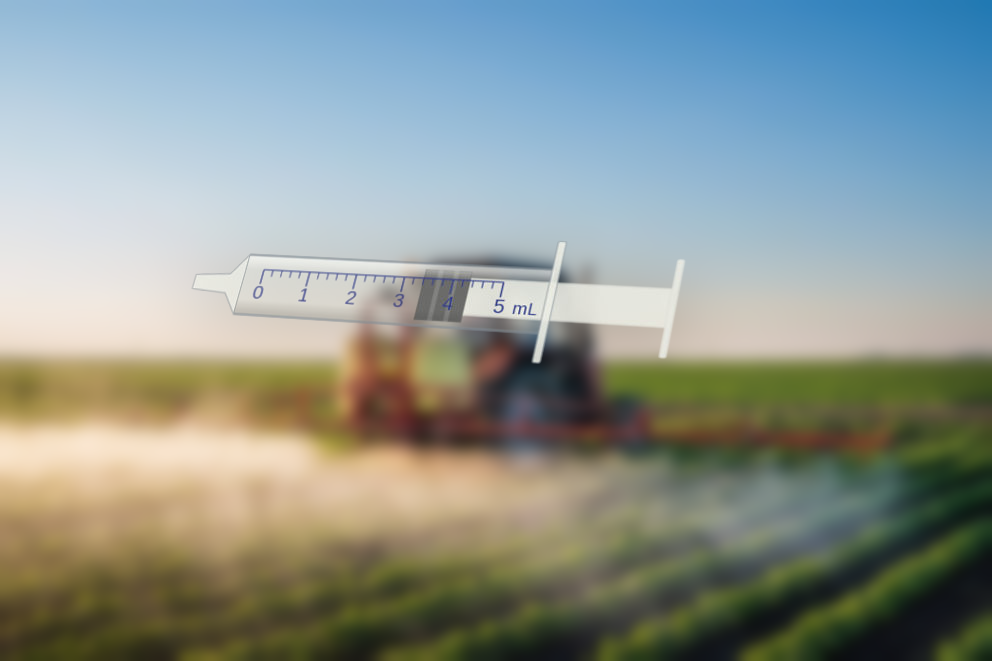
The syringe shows 3.4; mL
